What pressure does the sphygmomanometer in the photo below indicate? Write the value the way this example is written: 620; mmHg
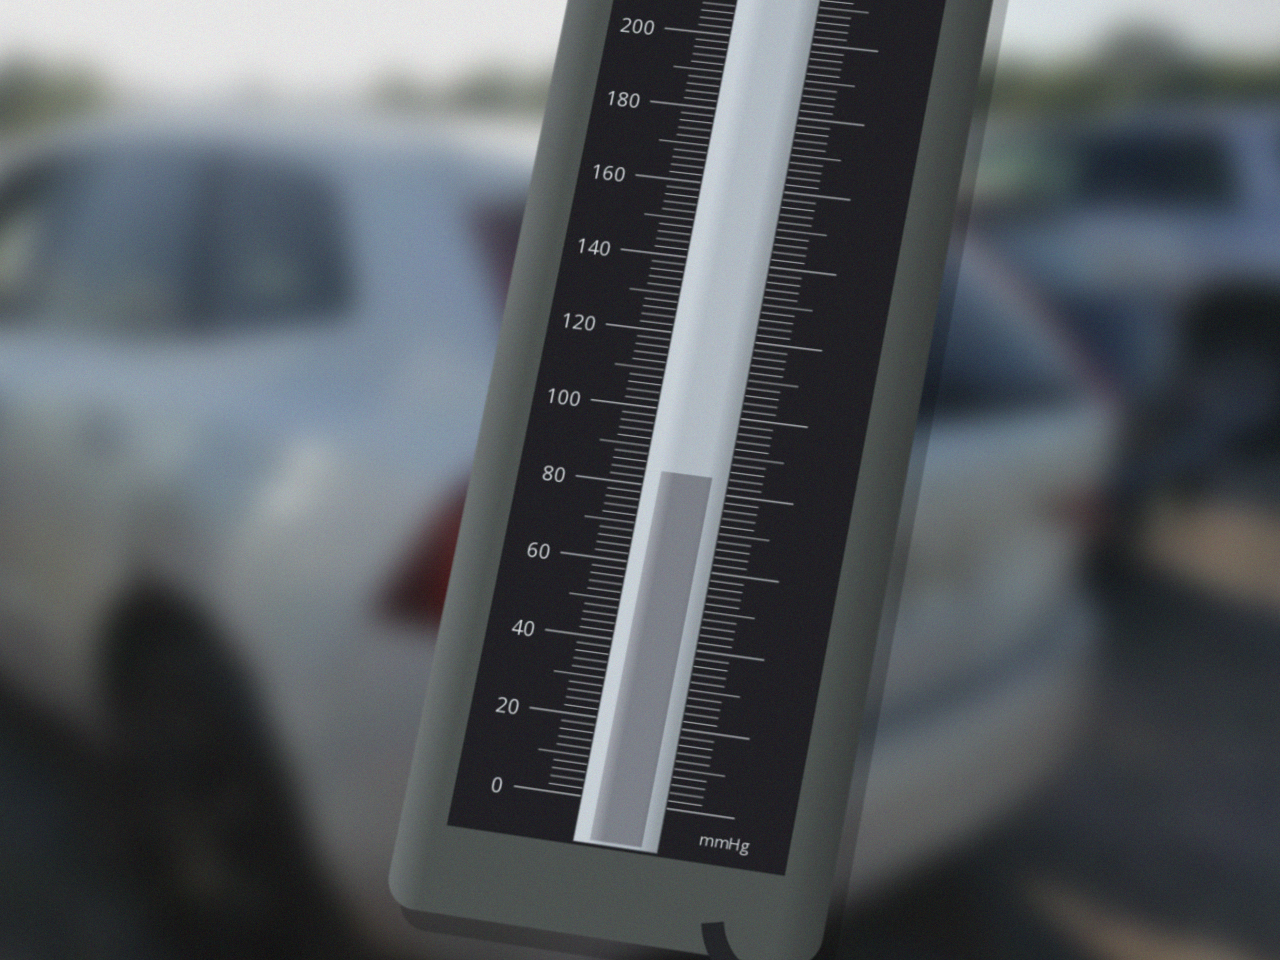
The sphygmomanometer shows 84; mmHg
